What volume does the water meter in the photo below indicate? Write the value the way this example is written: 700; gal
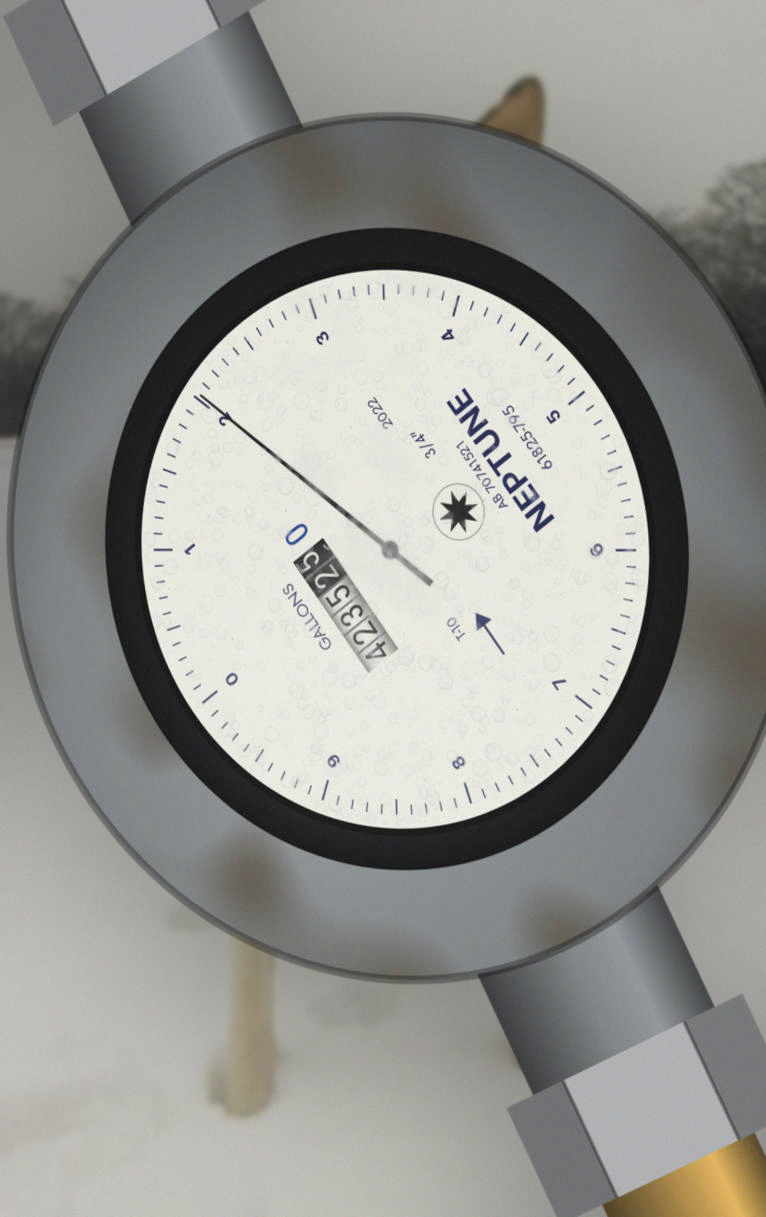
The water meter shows 4235252.0; gal
